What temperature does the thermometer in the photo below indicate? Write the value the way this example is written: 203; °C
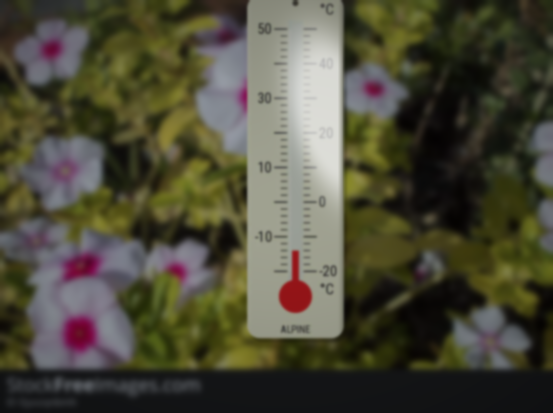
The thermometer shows -14; °C
